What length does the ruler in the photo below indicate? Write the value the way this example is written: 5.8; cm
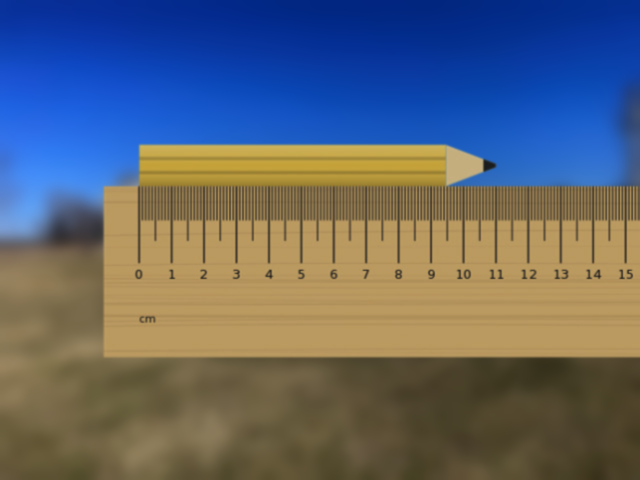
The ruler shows 11; cm
